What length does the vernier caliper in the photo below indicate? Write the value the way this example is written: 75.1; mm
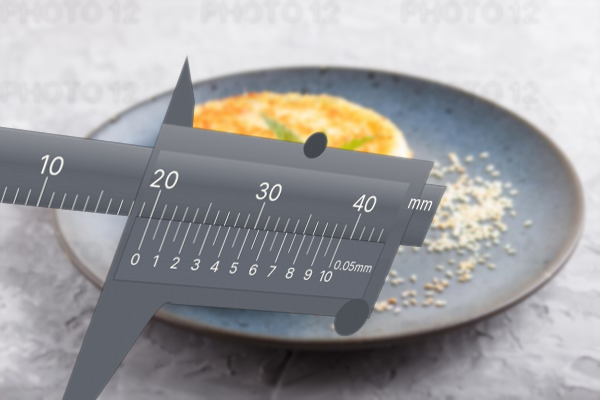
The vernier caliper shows 20.0; mm
